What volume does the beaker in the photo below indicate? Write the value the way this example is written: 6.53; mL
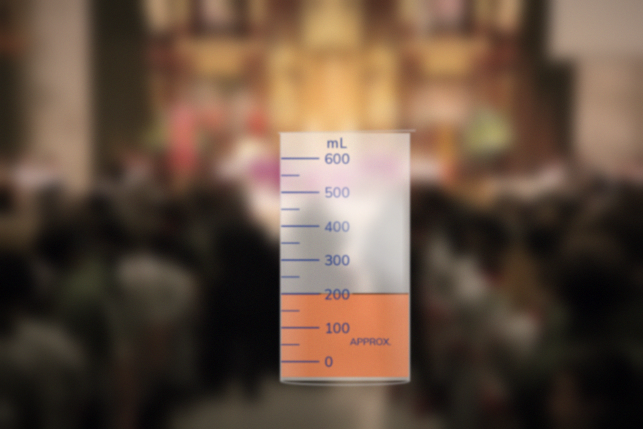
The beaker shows 200; mL
